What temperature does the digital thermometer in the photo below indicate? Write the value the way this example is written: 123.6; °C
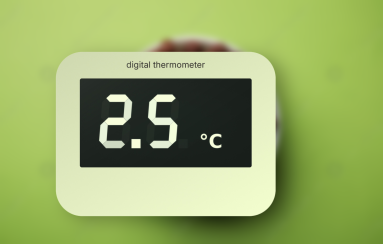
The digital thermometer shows 2.5; °C
